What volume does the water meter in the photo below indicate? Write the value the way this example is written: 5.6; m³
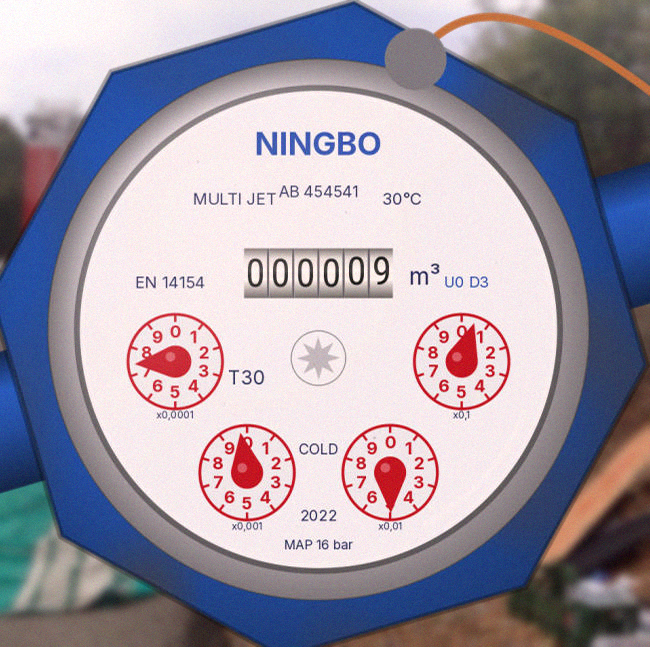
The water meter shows 9.0497; m³
